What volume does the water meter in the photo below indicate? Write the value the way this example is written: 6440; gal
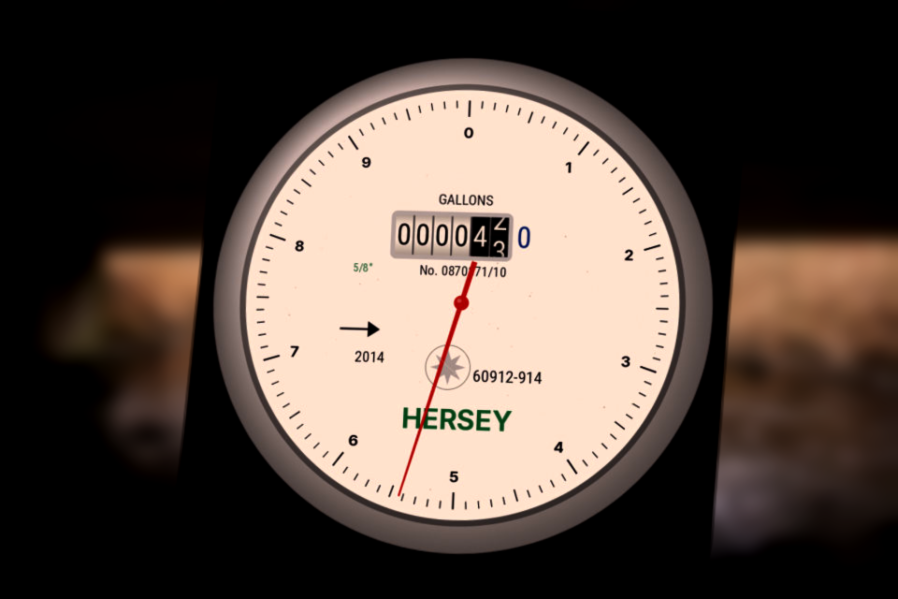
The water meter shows 425.4; gal
